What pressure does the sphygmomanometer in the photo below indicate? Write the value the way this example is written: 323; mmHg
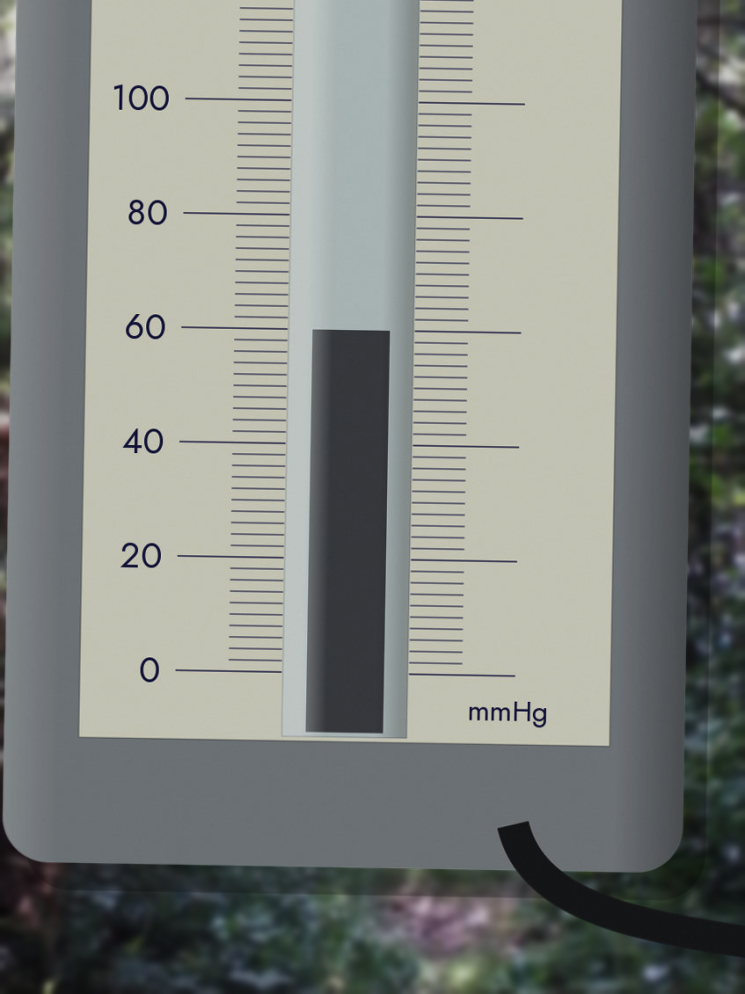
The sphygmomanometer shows 60; mmHg
